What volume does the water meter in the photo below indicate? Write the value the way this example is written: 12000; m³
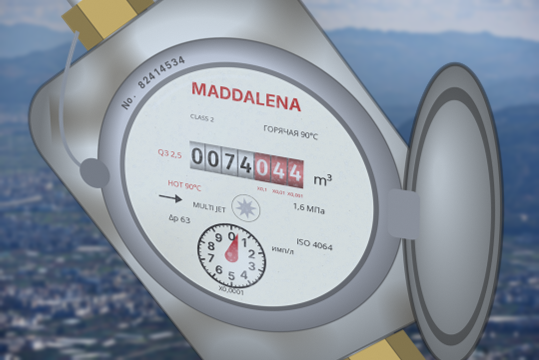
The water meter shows 74.0440; m³
